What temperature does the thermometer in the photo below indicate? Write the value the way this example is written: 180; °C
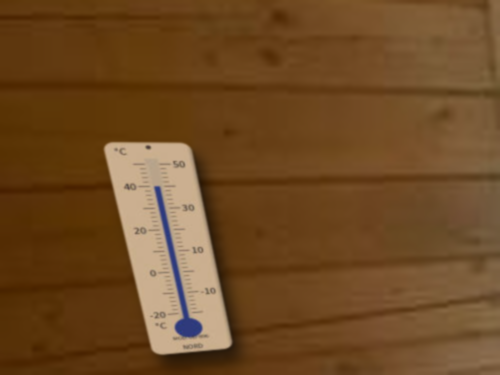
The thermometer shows 40; °C
